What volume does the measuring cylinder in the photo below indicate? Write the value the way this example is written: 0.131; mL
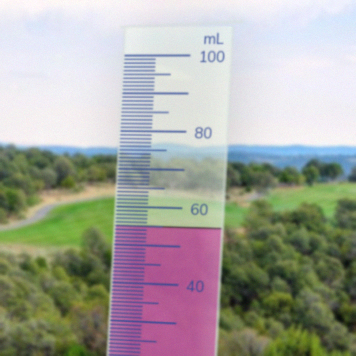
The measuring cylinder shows 55; mL
